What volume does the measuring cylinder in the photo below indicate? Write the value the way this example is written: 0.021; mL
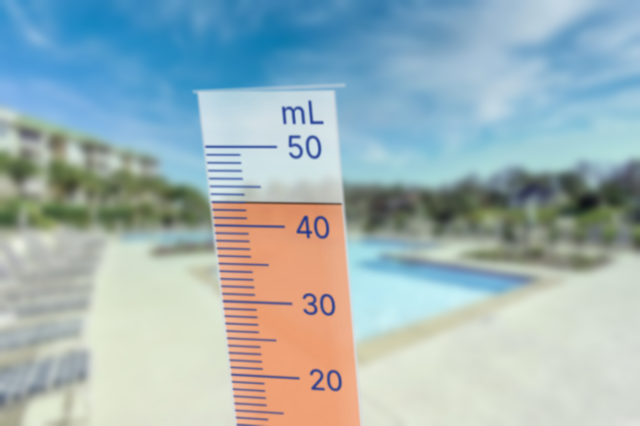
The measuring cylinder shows 43; mL
